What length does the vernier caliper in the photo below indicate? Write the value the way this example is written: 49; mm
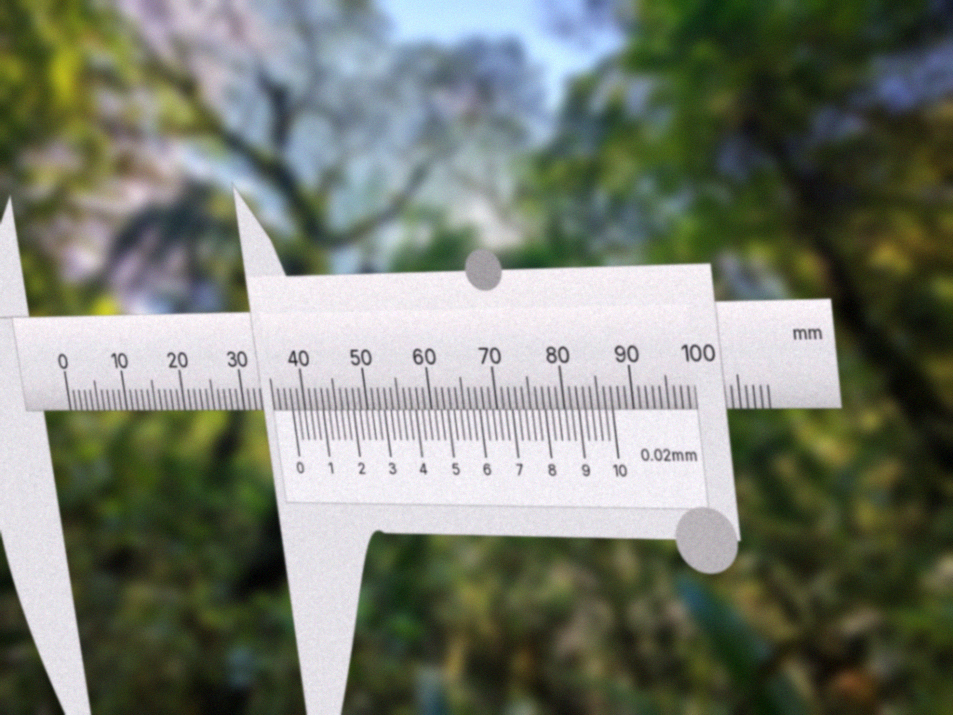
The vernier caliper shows 38.0; mm
